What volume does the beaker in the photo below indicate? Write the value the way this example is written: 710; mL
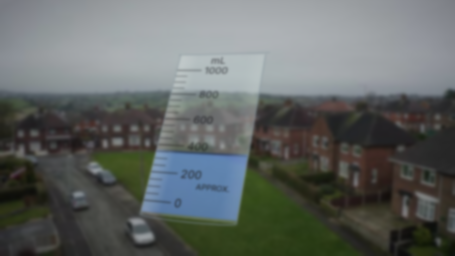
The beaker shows 350; mL
